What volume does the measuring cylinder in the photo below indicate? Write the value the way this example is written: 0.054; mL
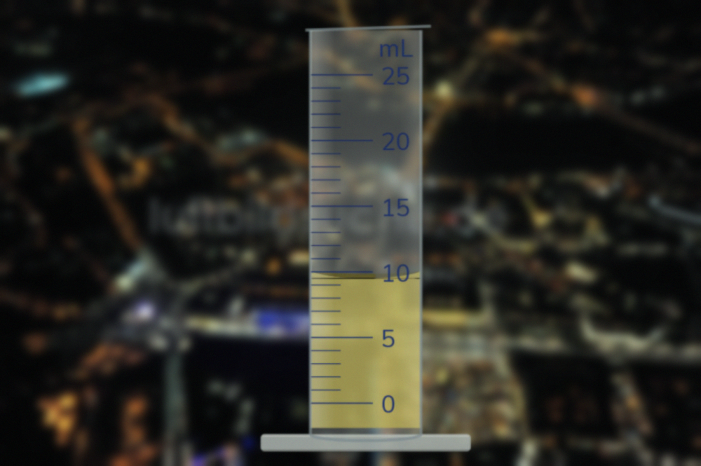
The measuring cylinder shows 9.5; mL
